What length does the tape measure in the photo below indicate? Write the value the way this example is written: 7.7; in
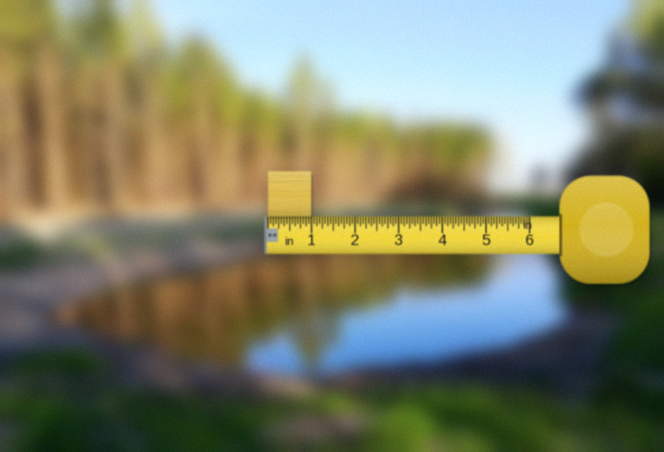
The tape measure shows 1; in
